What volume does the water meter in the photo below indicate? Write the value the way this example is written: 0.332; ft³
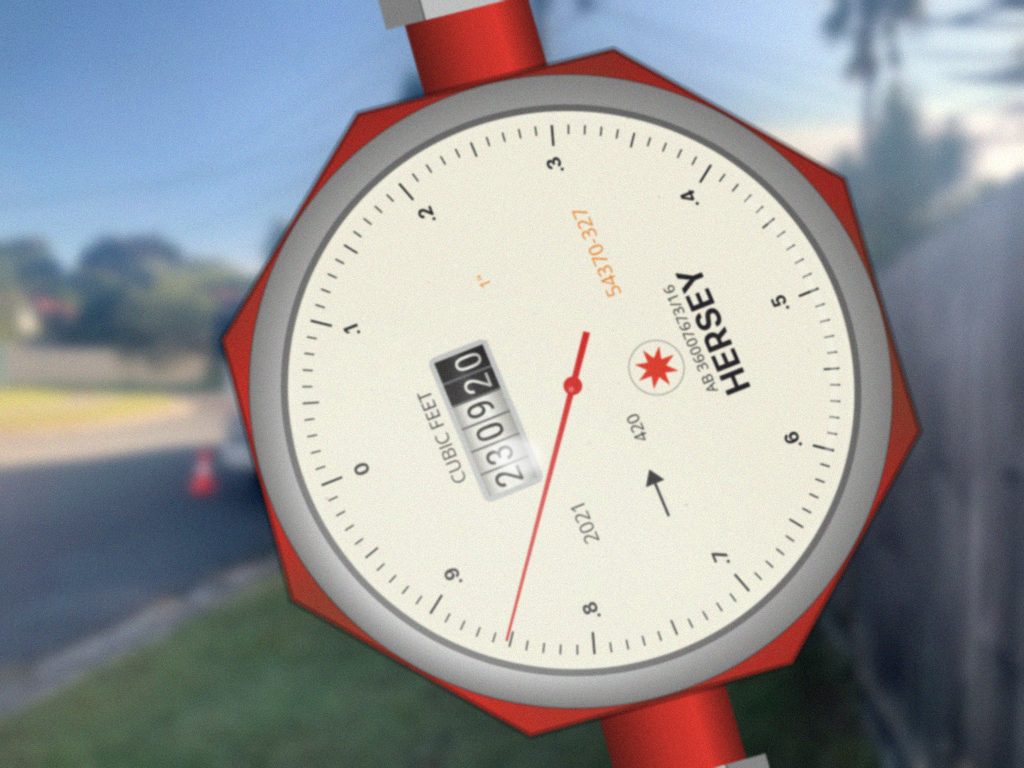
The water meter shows 230919.85; ft³
